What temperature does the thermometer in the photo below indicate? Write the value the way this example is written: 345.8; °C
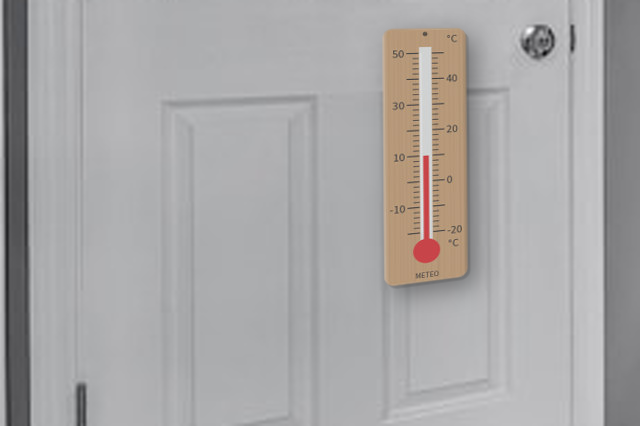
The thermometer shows 10; °C
